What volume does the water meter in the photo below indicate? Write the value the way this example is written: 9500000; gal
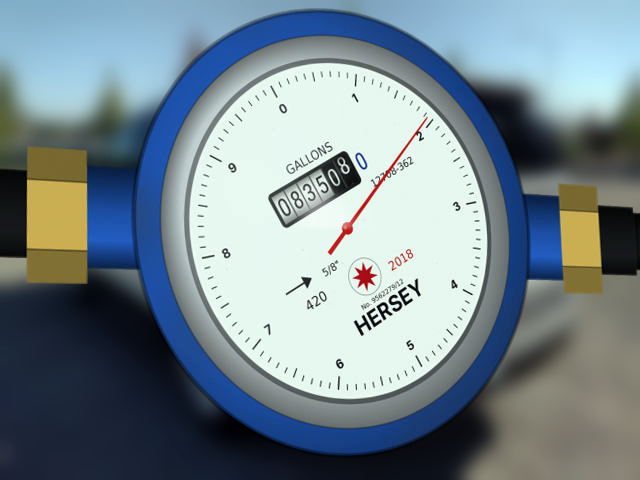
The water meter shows 835081.9; gal
